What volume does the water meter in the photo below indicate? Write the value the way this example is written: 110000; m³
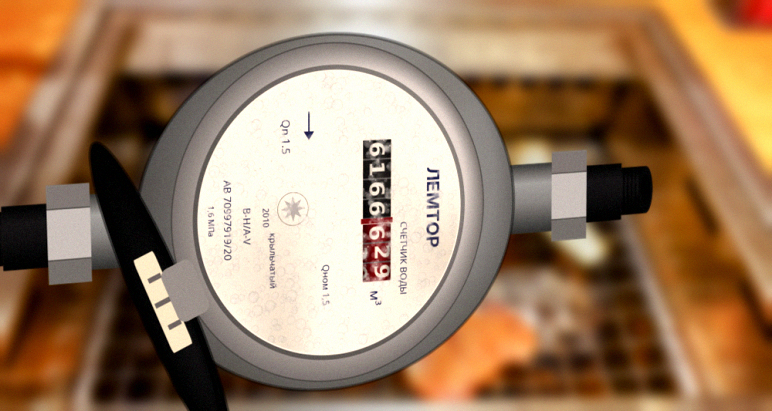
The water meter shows 6166.629; m³
